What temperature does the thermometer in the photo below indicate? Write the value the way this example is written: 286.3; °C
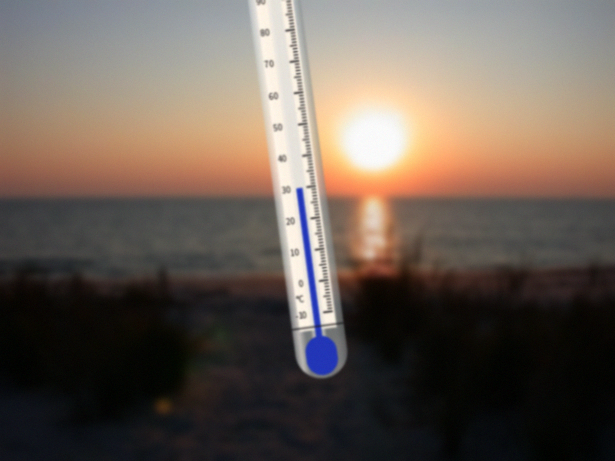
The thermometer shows 30; °C
